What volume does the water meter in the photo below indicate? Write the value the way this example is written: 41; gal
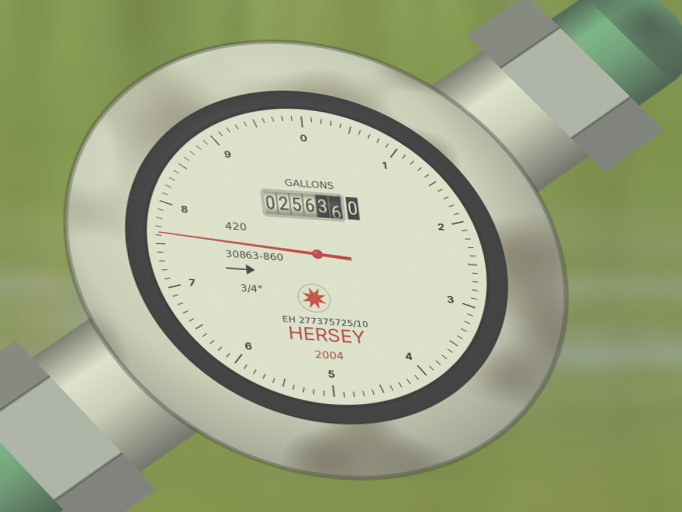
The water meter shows 256357.6; gal
